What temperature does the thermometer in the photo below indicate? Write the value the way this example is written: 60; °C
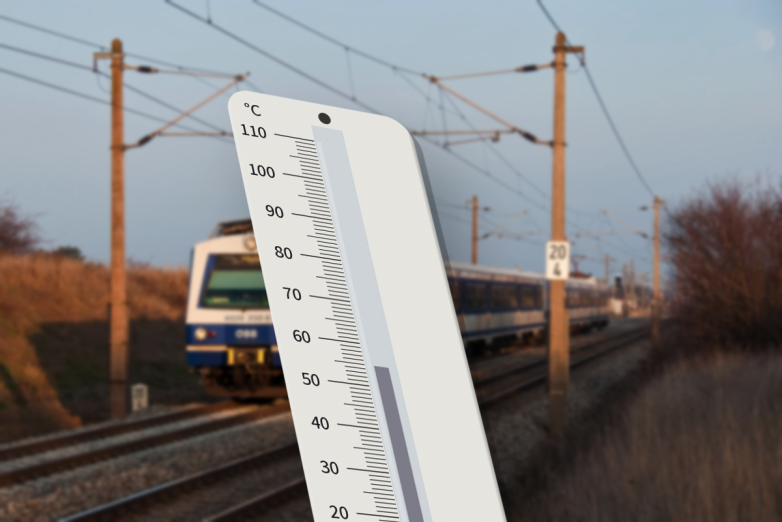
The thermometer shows 55; °C
